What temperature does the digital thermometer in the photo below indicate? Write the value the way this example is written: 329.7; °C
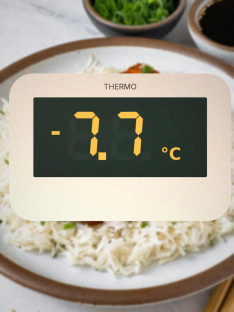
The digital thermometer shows -7.7; °C
